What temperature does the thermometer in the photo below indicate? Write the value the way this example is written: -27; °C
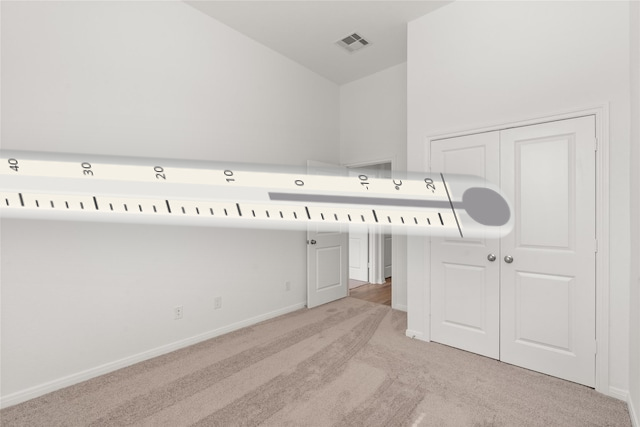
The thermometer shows 5; °C
